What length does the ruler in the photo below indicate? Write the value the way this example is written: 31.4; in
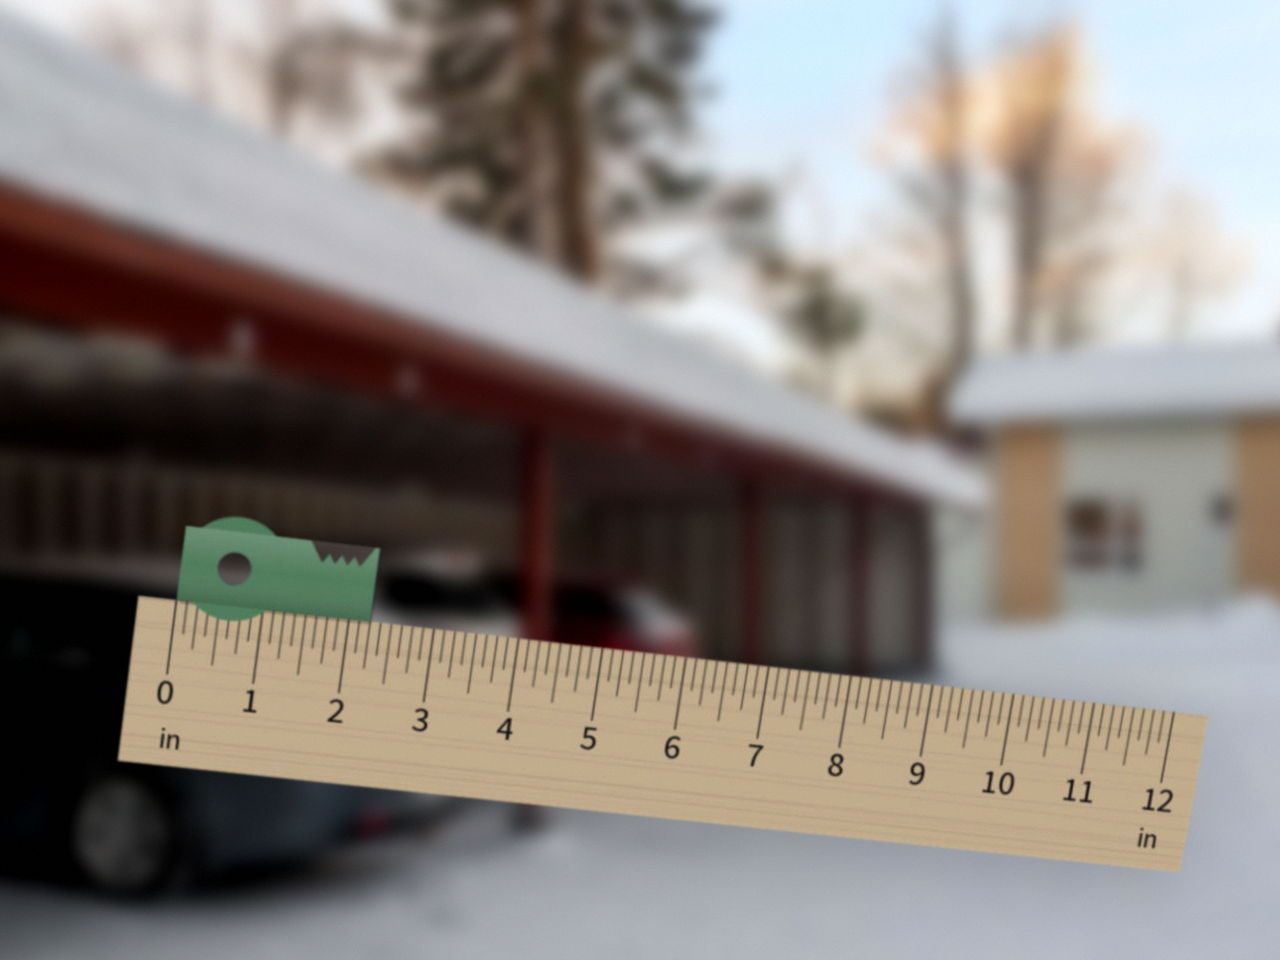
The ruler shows 2.25; in
